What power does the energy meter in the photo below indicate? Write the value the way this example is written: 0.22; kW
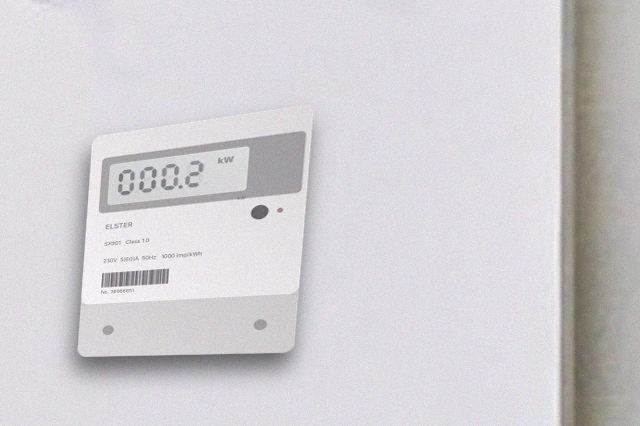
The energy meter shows 0.2; kW
